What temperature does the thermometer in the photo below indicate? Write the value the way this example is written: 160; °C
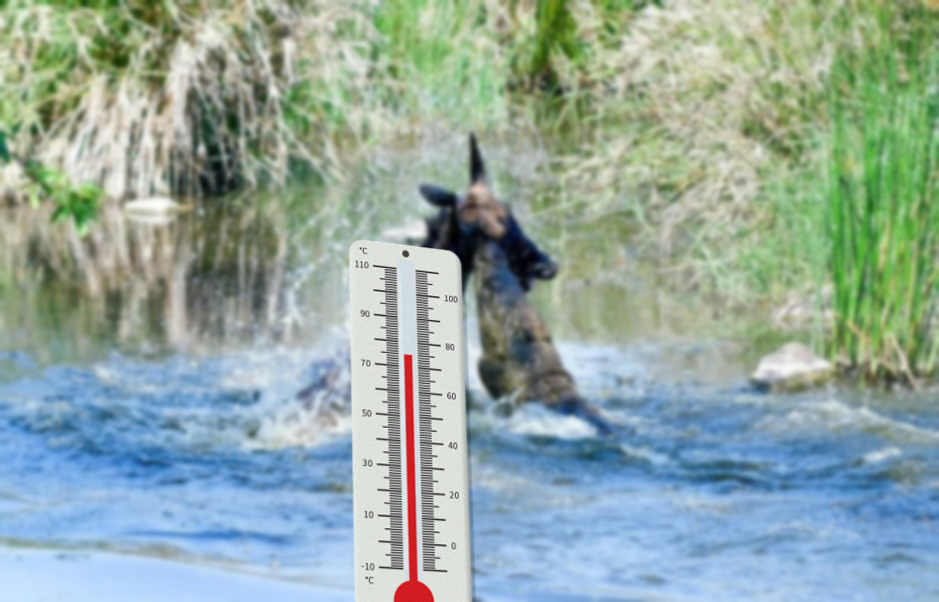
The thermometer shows 75; °C
